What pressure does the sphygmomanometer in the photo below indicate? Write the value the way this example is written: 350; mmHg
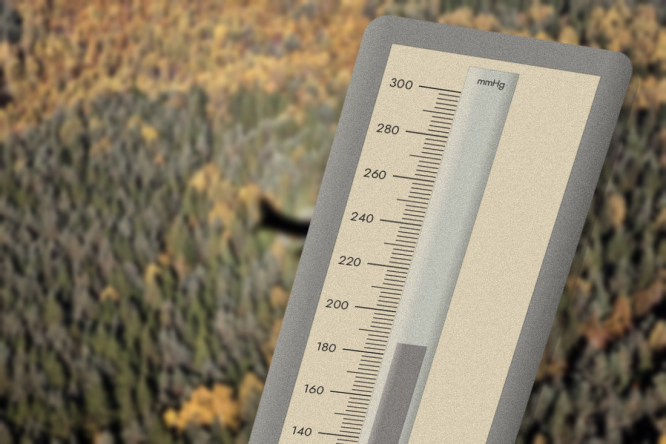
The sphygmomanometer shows 186; mmHg
